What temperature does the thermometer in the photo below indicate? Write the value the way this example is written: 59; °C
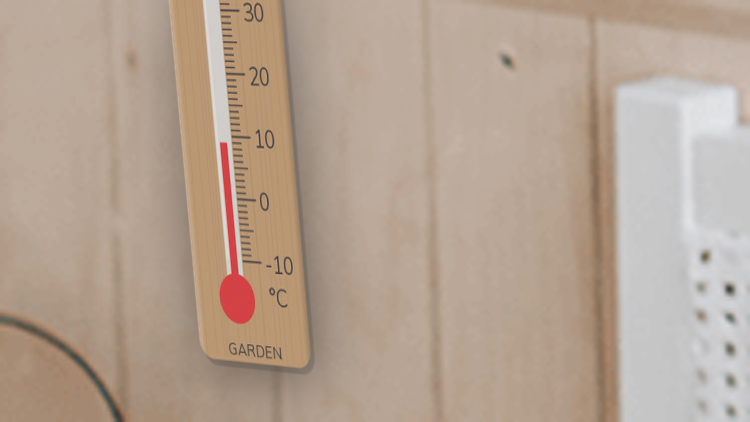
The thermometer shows 9; °C
